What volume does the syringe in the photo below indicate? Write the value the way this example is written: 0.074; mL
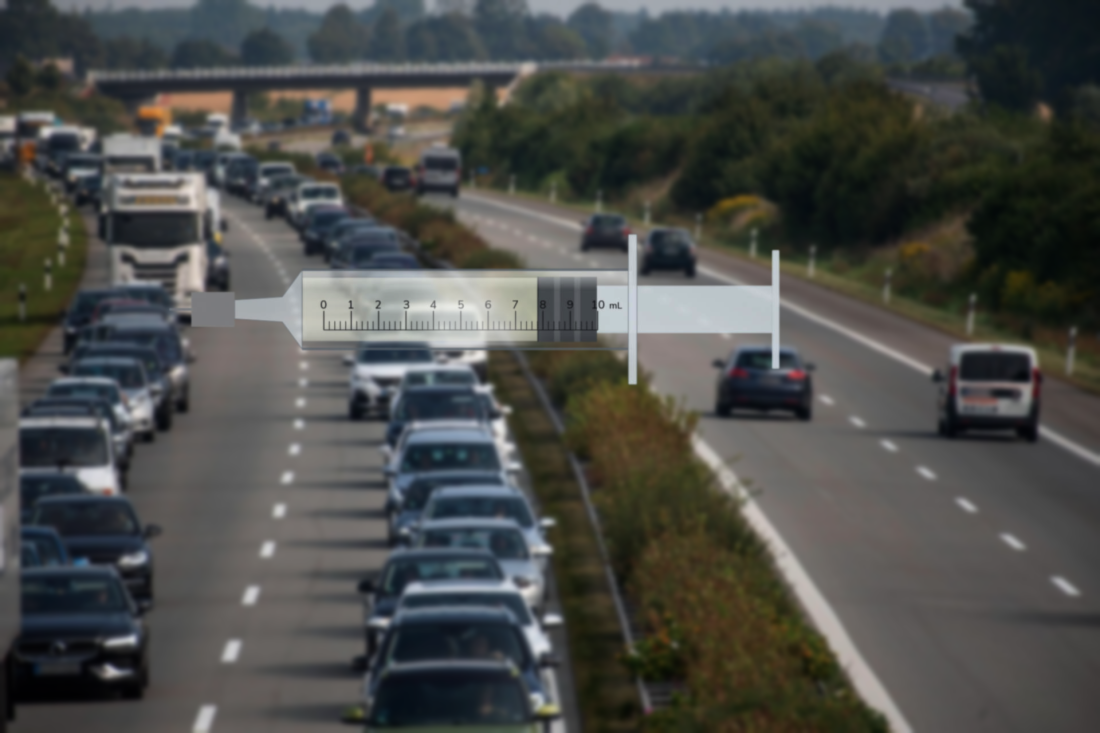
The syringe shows 7.8; mL
